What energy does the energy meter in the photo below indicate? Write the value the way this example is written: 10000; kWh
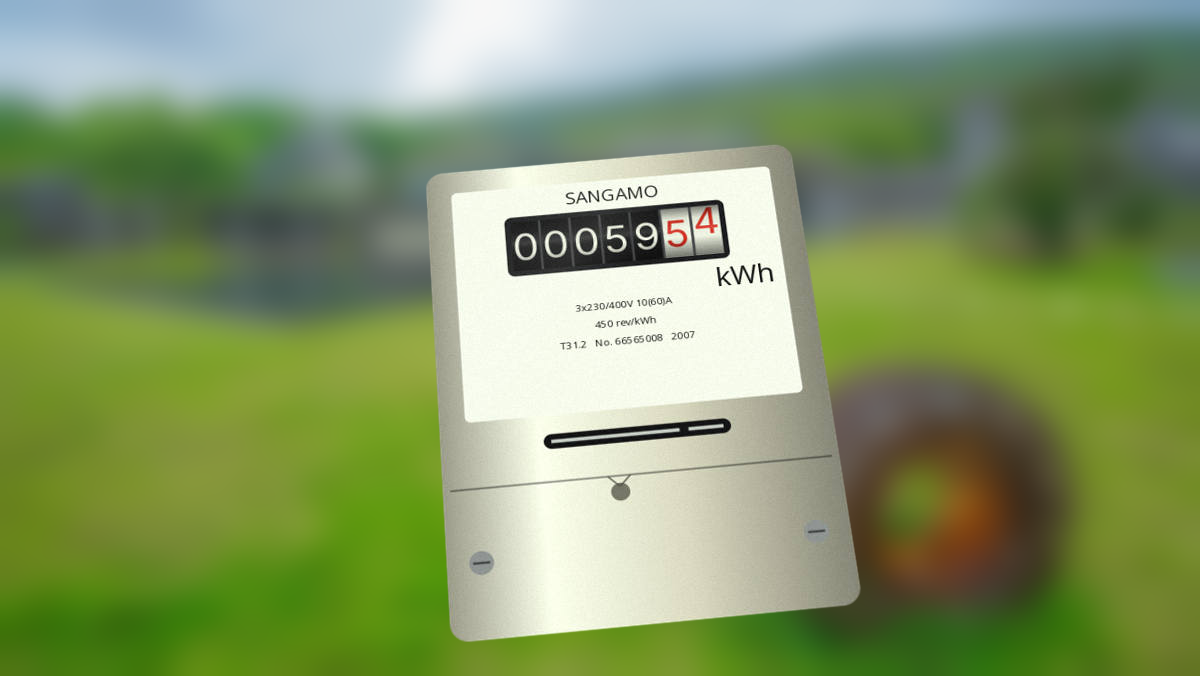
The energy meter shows 59.54; kWh
